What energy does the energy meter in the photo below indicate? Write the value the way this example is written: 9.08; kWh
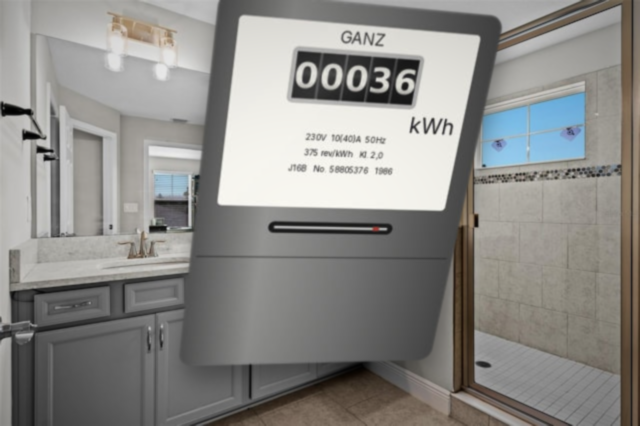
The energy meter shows 36; kWh
